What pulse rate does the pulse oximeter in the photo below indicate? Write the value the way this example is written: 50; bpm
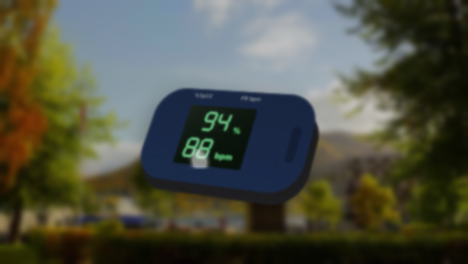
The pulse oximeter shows 88; bpm
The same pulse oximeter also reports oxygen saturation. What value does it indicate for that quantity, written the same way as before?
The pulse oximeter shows 94; %
